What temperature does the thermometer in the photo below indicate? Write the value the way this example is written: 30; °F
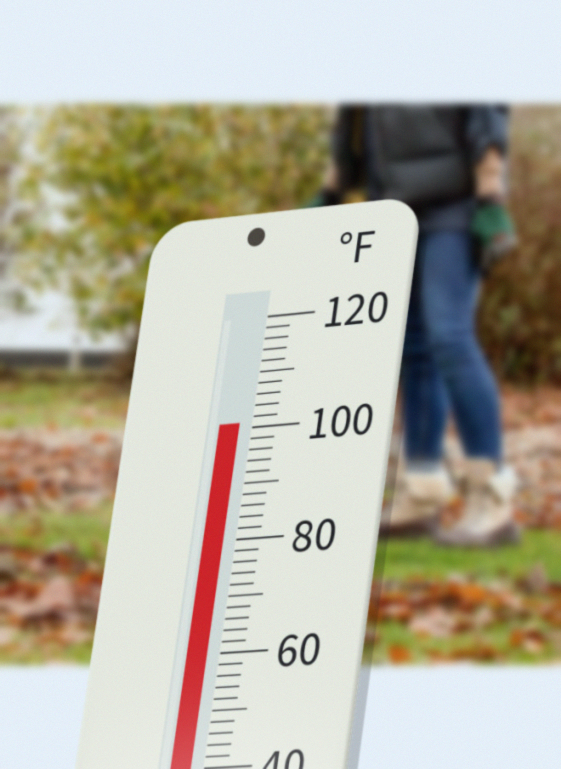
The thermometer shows 101; °F
